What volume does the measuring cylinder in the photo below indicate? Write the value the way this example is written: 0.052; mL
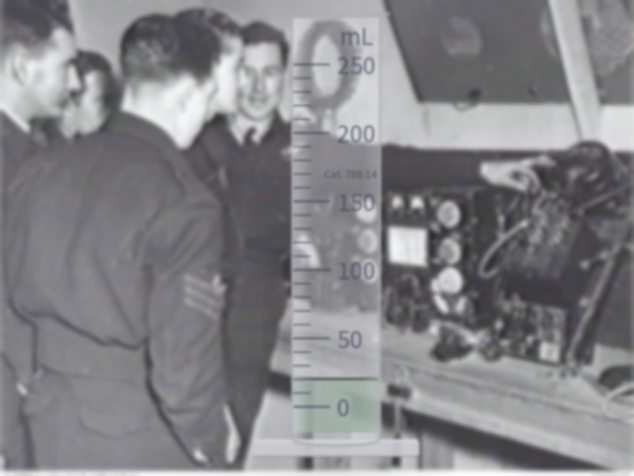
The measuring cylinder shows 20; mL
